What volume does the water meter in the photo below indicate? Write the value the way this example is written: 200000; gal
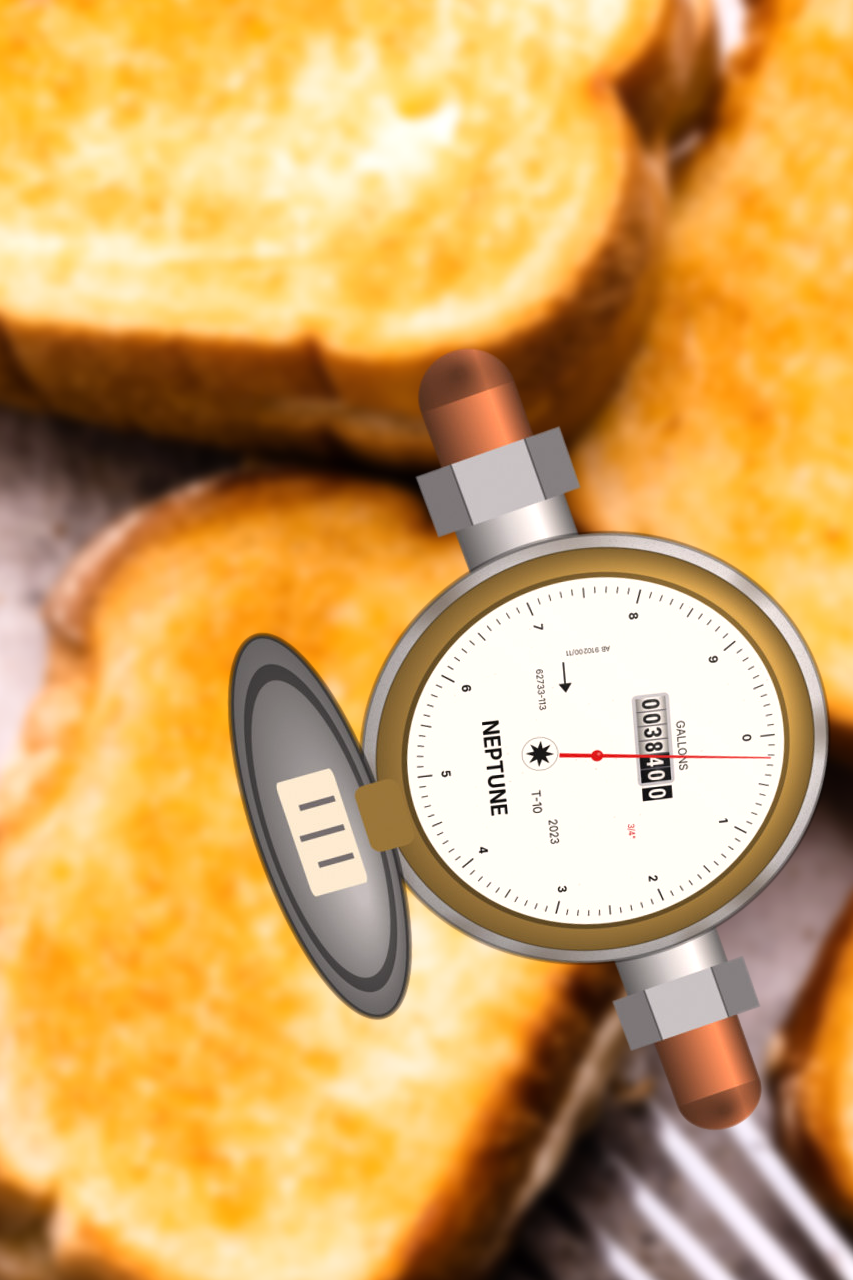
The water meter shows 38400.2; gal
